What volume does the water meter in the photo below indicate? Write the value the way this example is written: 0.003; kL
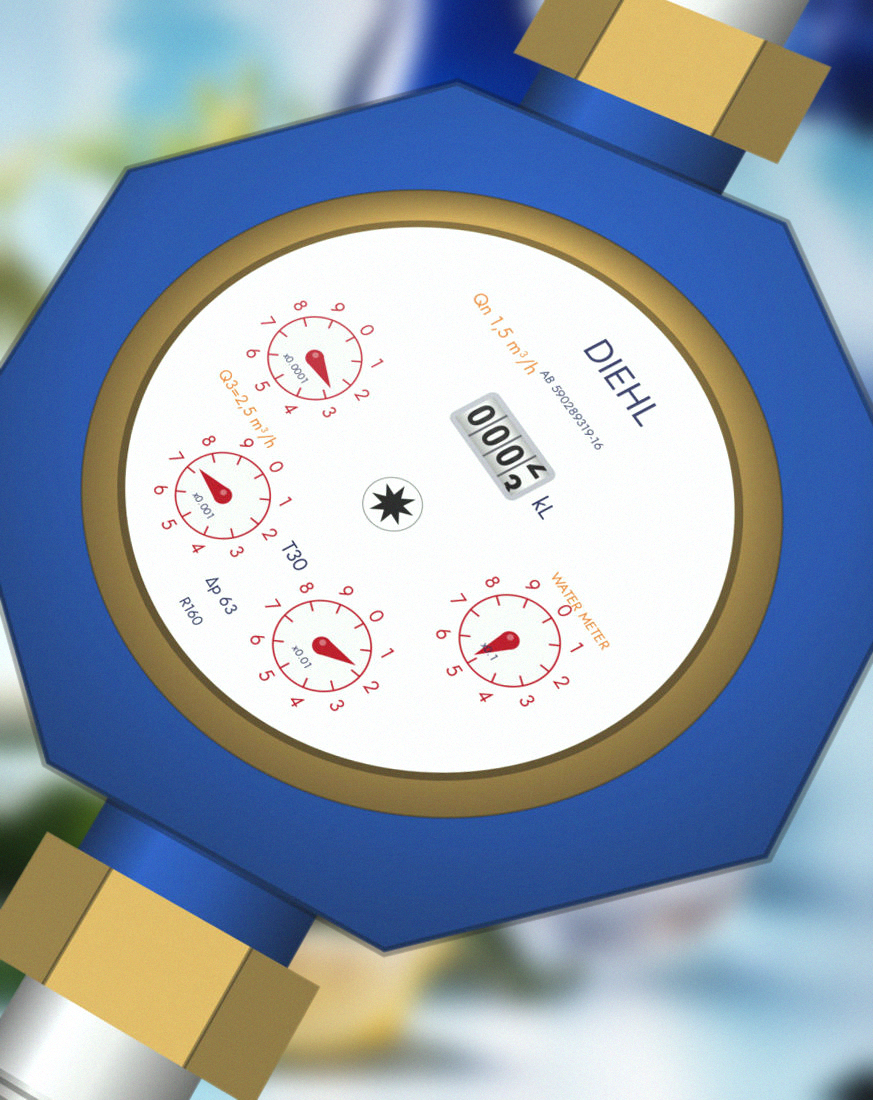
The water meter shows 2.5172; kL
